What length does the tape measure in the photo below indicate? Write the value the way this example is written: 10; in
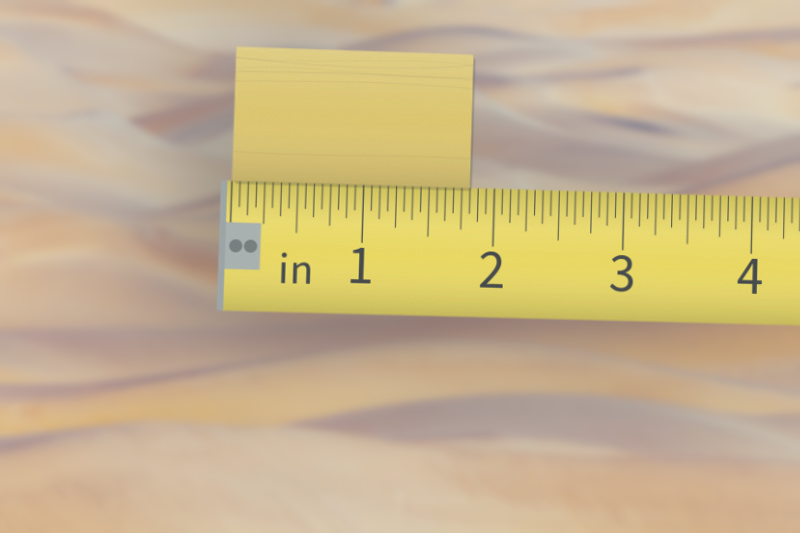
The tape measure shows 1.8125; in
